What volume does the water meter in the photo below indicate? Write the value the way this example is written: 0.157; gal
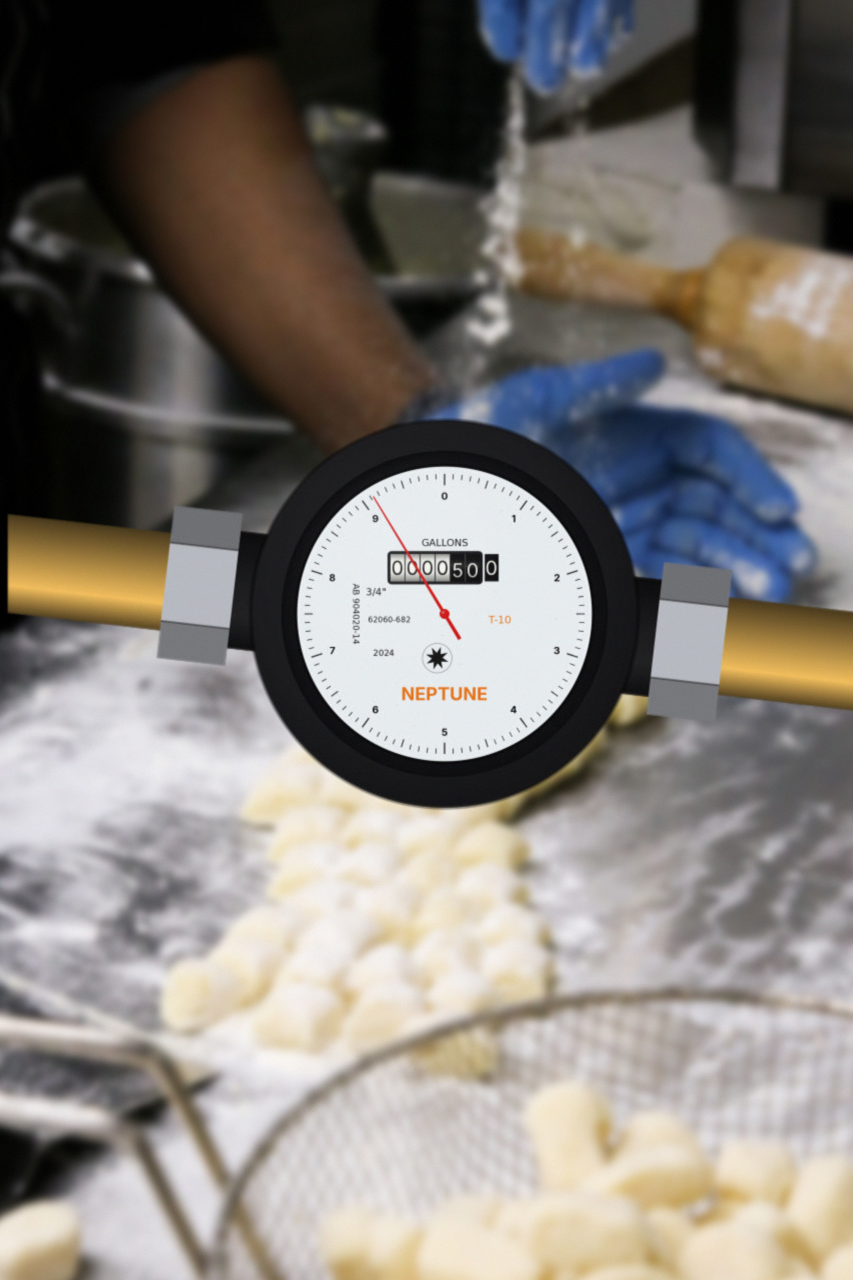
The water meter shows 499.1; gal
